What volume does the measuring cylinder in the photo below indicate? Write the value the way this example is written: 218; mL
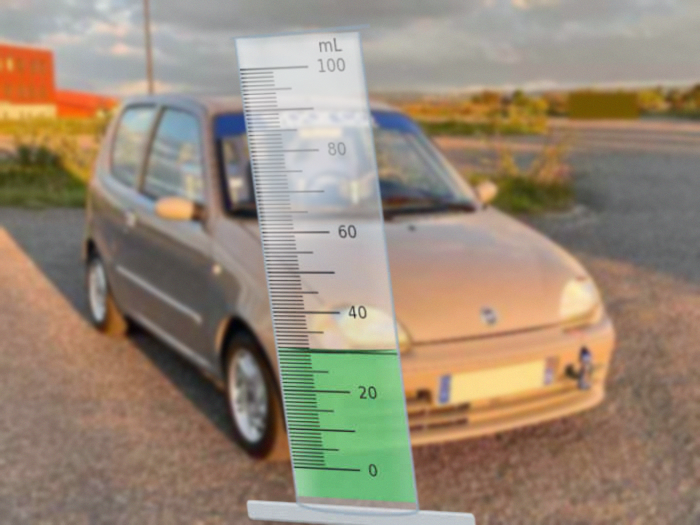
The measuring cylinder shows 30; mL
